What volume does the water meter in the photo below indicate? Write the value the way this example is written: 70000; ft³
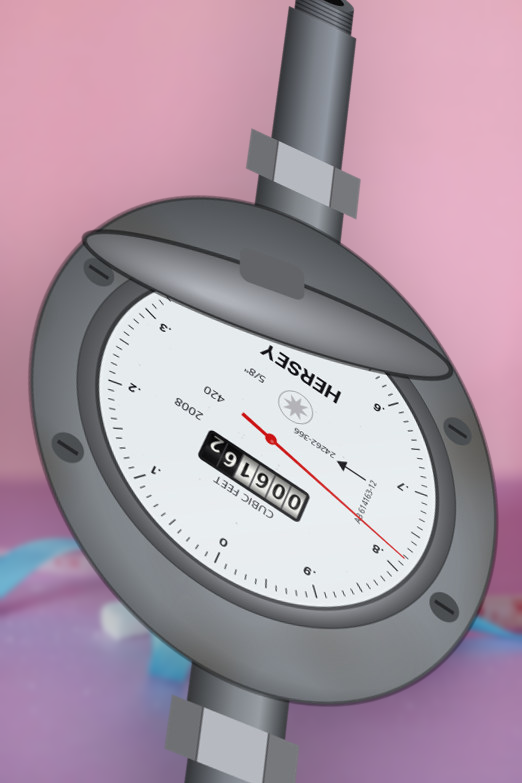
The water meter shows 6161.78; ft³
